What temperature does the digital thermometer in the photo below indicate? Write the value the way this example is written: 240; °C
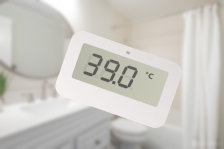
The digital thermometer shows 39.0; °C
